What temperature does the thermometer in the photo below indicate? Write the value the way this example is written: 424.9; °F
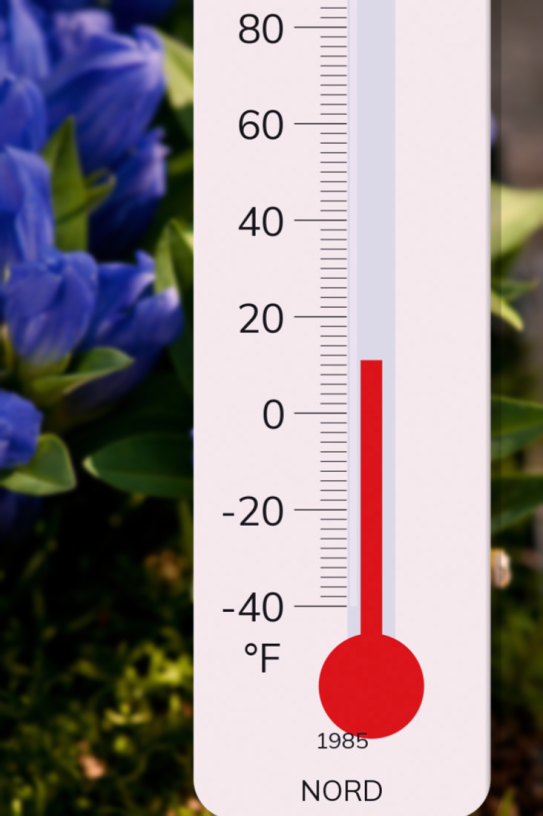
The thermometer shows 11; °F
